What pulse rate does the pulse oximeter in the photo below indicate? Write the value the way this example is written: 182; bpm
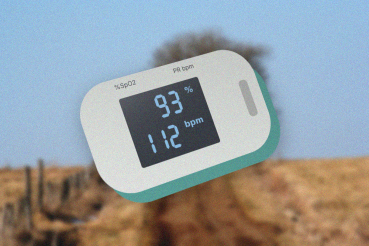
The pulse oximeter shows 112; bpm
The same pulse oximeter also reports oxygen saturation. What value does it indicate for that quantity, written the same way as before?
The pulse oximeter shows 93; %
